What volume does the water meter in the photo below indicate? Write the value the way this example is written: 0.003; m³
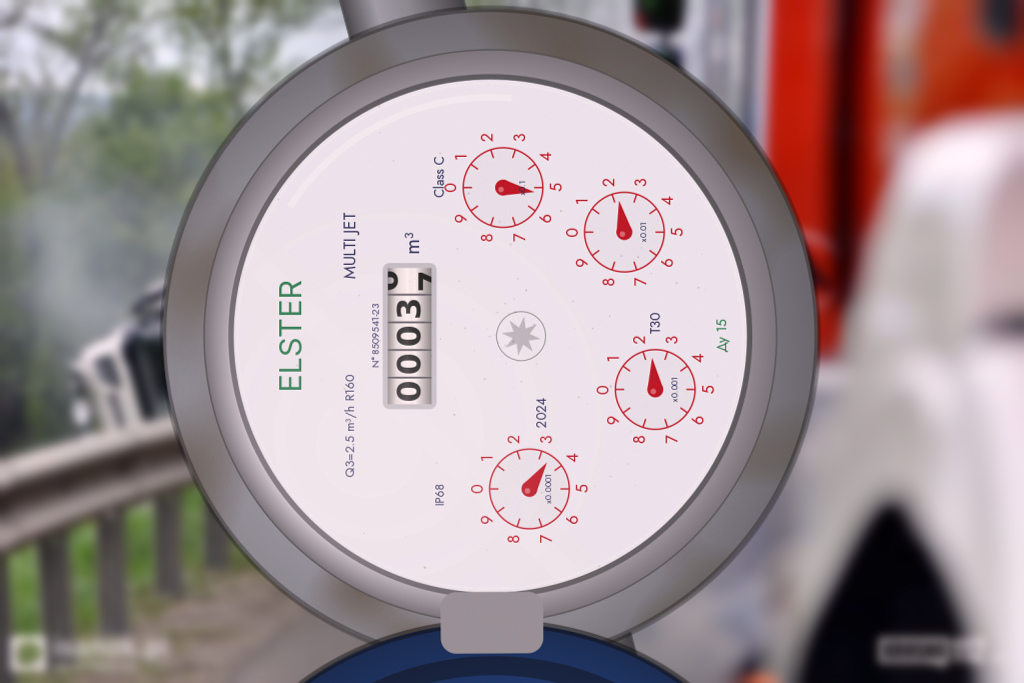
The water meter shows 36.5223; m³
